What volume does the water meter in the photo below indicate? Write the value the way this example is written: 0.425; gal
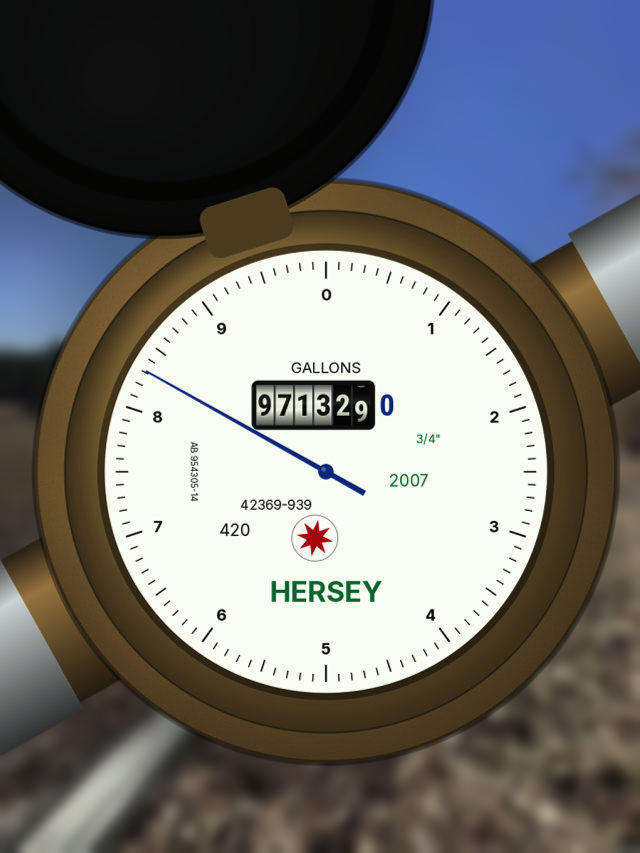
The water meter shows 9713288.3; gal
